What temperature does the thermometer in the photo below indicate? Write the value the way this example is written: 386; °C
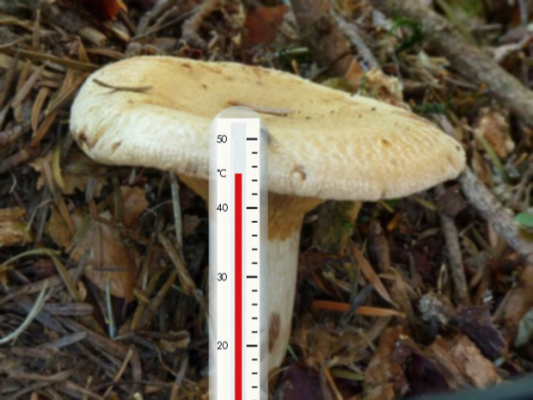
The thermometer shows 45; °C
